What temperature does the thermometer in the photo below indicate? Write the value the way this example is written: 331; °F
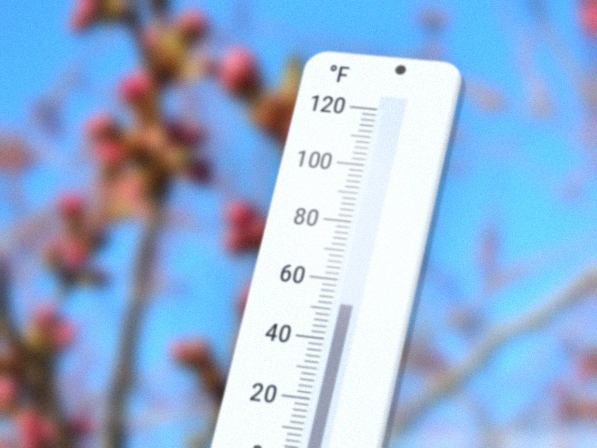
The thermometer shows 52; °F
